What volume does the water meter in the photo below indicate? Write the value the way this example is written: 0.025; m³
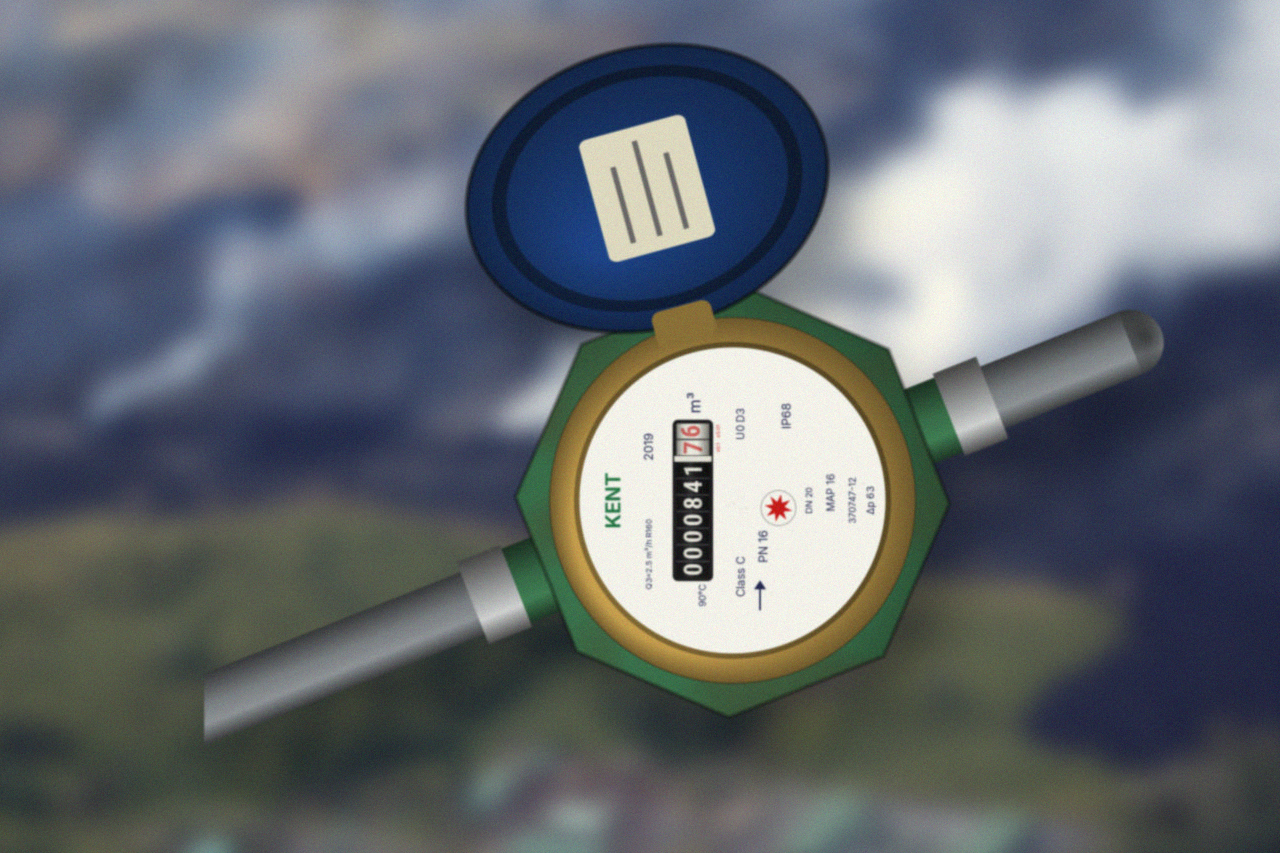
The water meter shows 841.76; m³
